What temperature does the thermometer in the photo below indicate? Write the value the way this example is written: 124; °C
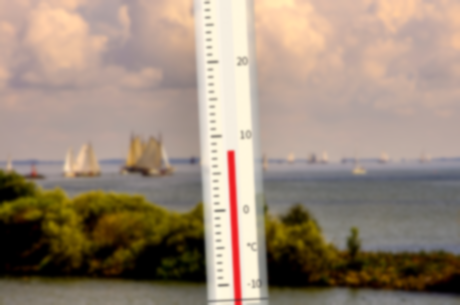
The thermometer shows 8; °C
